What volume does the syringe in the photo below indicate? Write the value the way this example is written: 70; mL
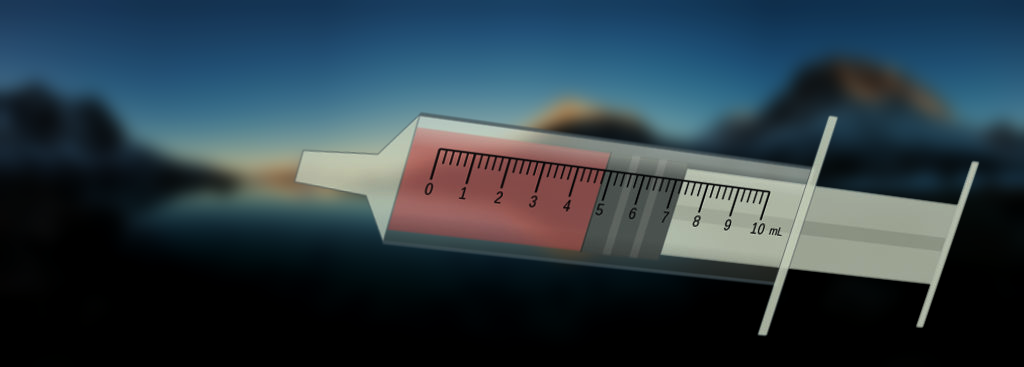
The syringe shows 4.8; mL
